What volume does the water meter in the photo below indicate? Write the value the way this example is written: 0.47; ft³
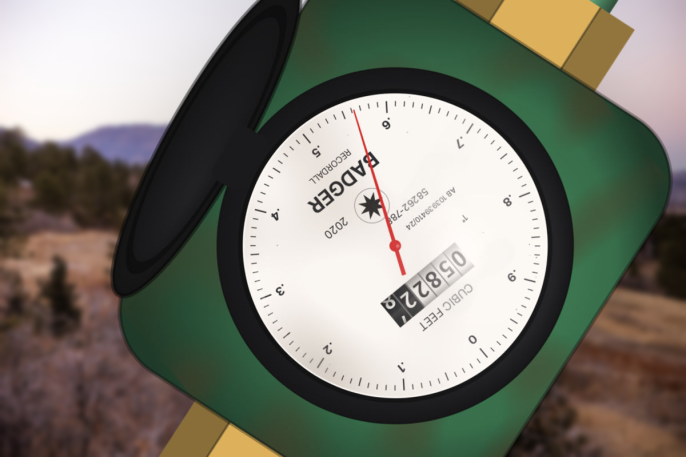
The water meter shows 58227.56; ft³
